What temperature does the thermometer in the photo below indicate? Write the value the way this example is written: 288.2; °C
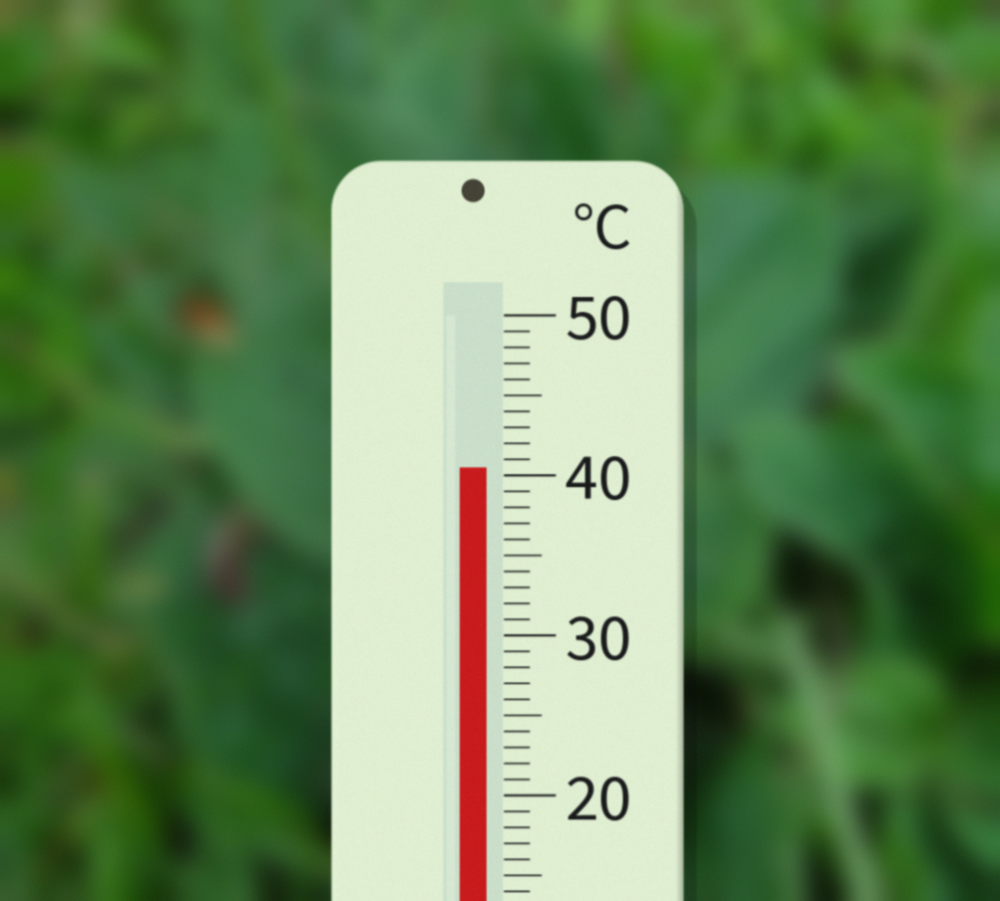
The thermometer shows 40.5; °C
